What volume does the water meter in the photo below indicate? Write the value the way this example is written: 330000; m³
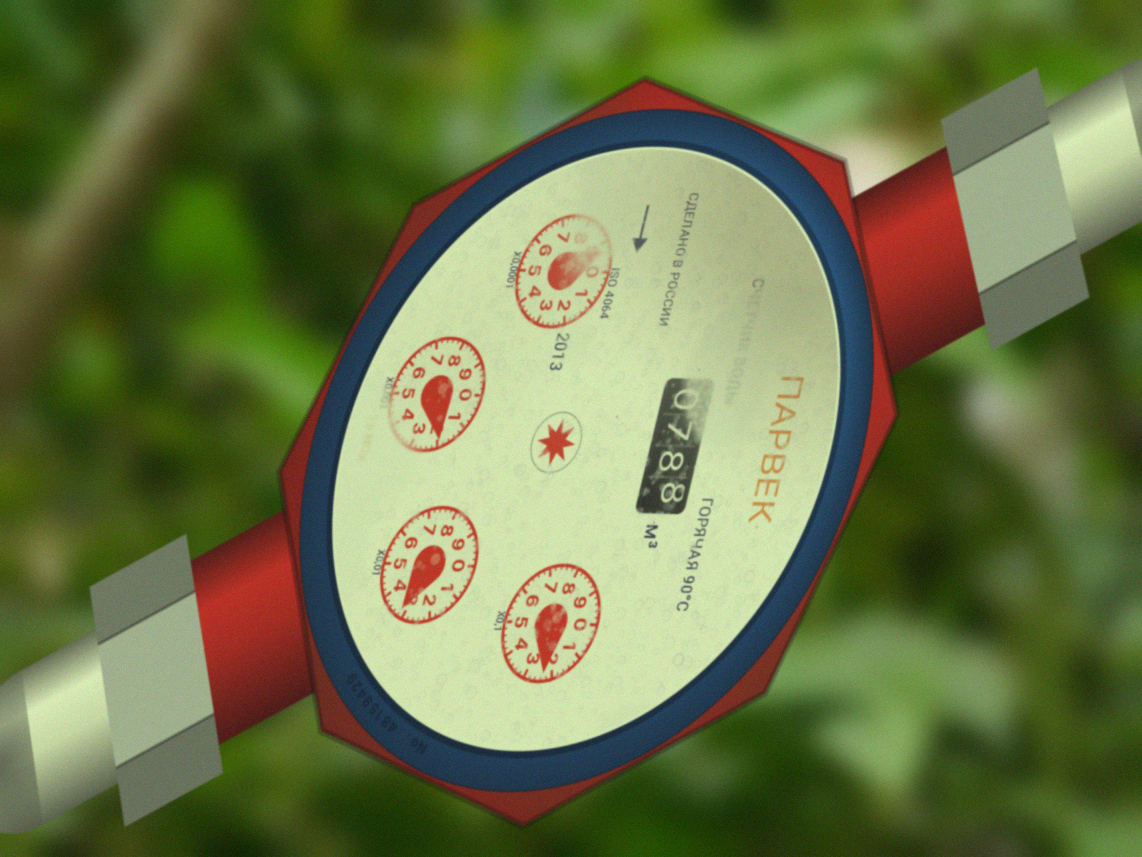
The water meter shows 788.2319; m³
